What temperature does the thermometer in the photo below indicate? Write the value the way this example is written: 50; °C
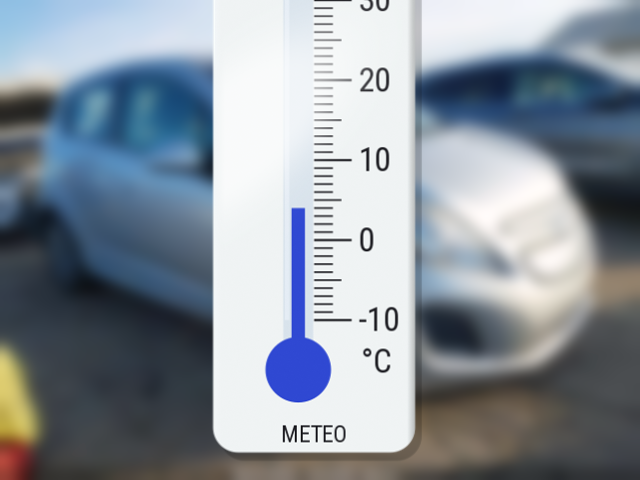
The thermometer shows 4; °C
